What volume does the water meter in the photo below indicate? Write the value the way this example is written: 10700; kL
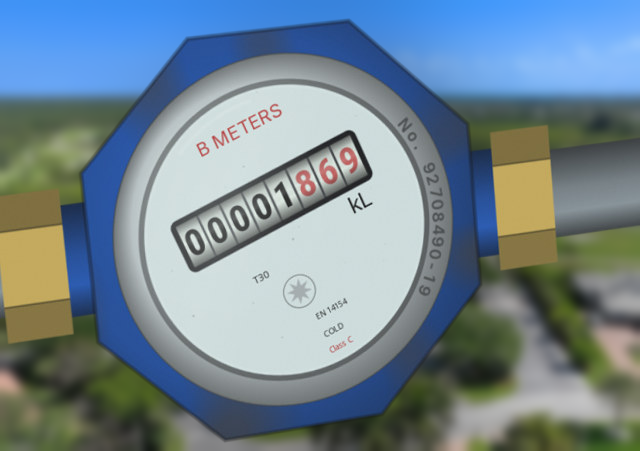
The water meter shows 1.869; kL
